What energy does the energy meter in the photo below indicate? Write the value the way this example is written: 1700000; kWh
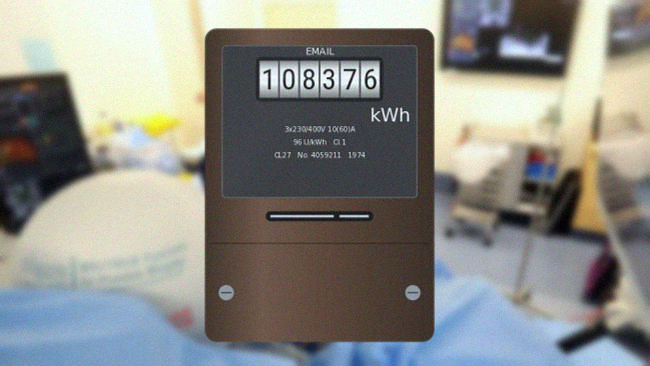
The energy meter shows 108376; kWh
